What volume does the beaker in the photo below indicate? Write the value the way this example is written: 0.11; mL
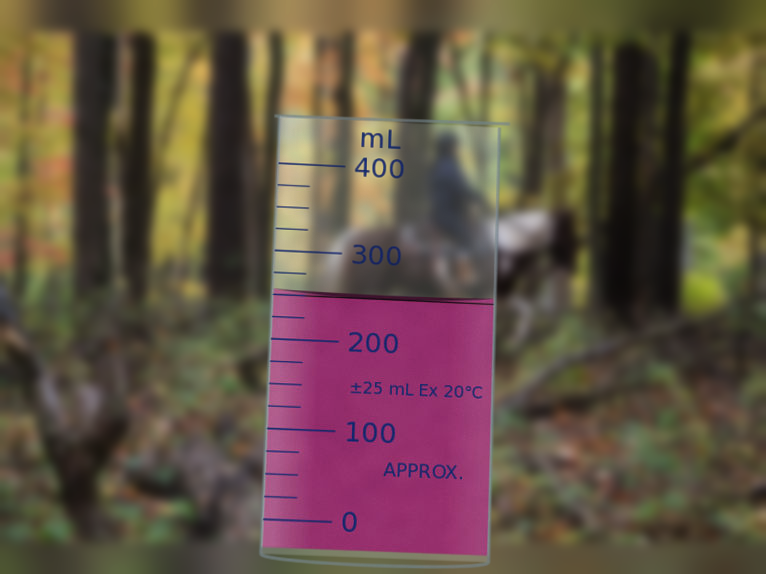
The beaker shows 250; mL
